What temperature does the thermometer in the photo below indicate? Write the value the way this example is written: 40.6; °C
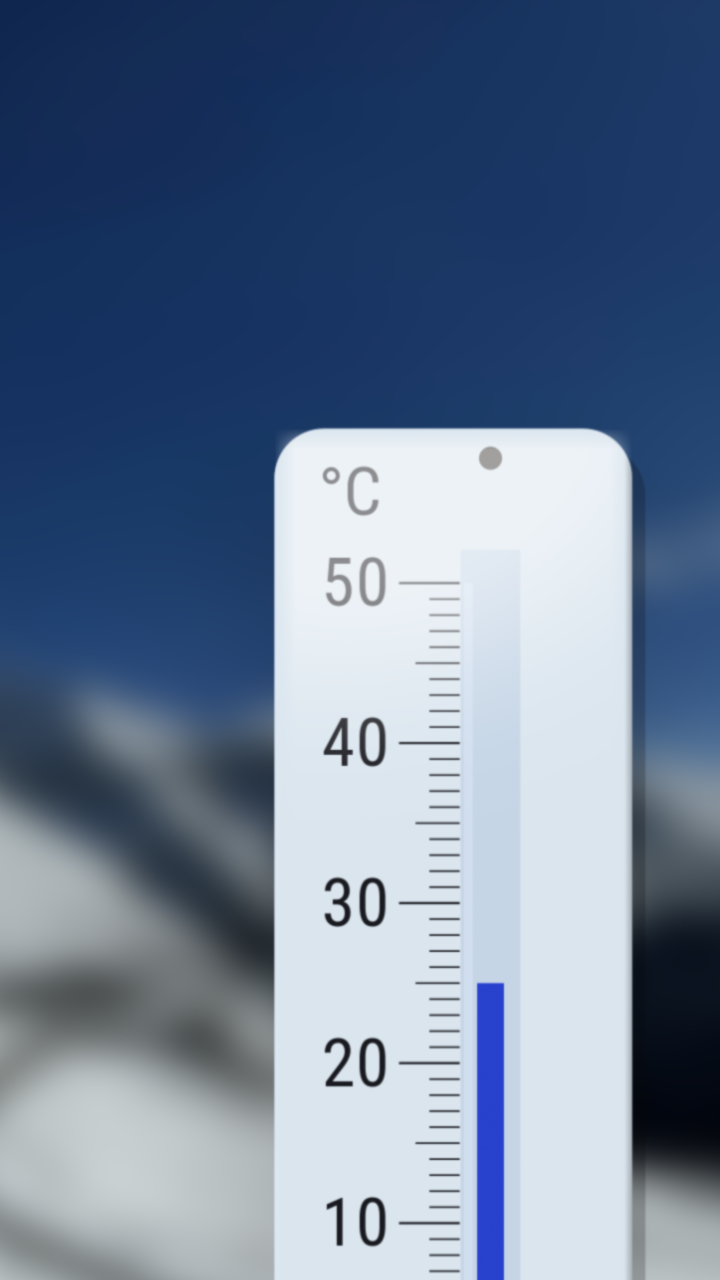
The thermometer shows 25; °C
